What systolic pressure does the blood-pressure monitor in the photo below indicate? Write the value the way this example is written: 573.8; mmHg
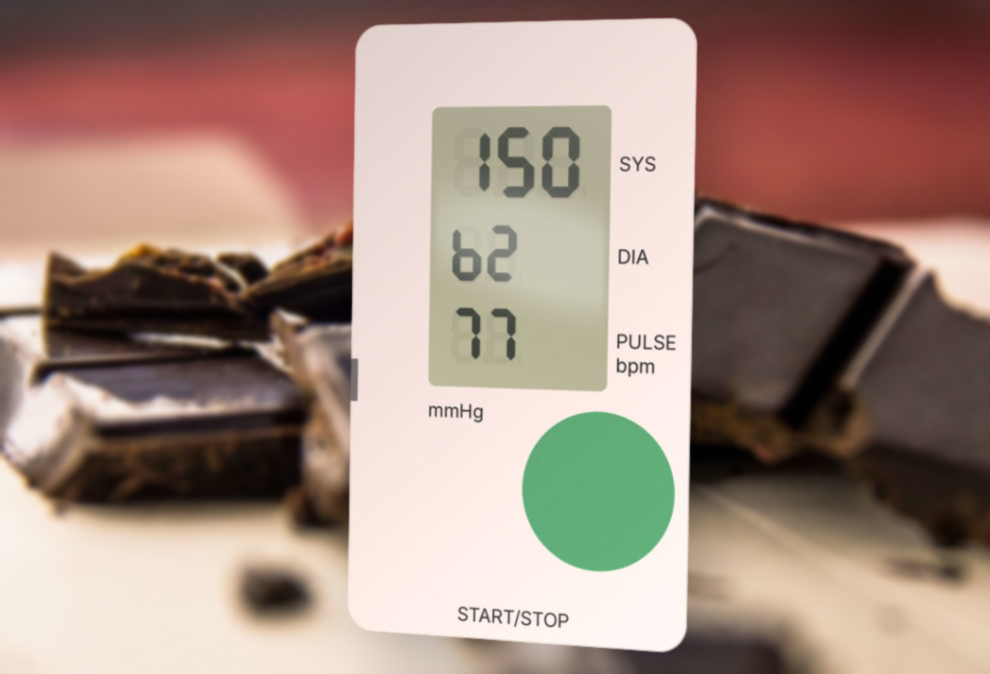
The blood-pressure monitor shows 150; mmHg
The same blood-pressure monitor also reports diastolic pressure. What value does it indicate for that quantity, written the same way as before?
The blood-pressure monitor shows 62; mmHg
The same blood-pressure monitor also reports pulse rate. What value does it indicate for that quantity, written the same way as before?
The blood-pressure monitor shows 77; bpm
